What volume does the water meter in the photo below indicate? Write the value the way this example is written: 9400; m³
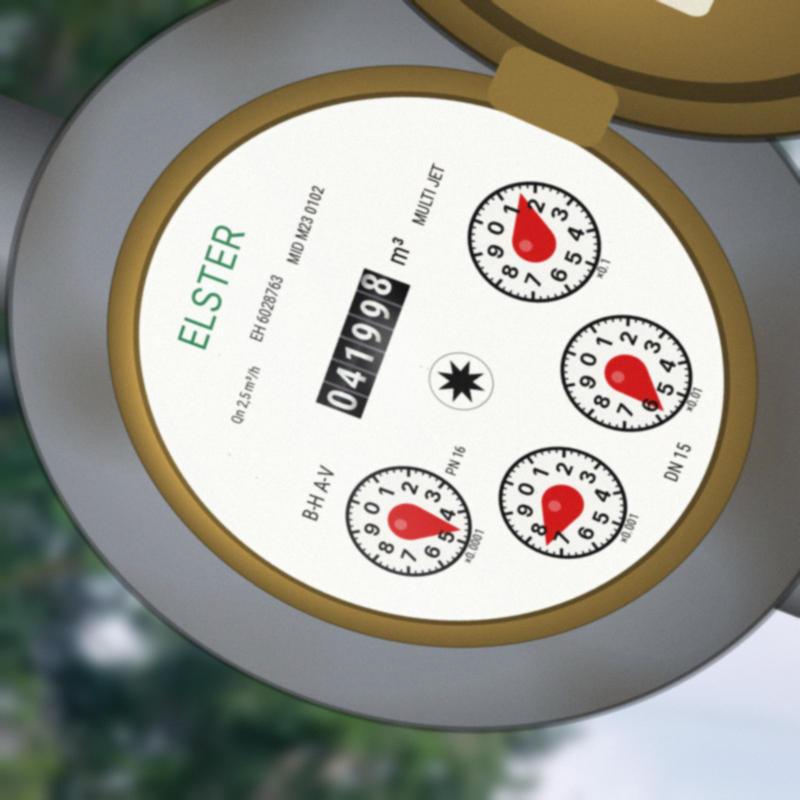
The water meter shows 41998.1574; m³
